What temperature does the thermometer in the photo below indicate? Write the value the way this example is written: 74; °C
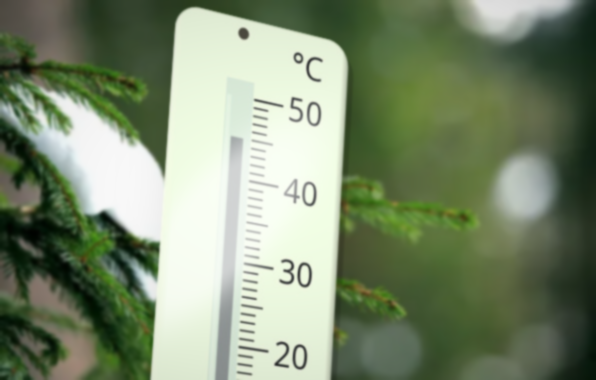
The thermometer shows 45; °C
